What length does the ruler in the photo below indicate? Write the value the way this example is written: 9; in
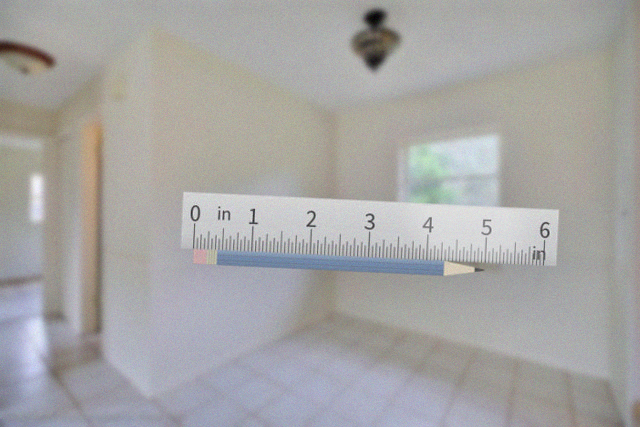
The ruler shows 5; in
